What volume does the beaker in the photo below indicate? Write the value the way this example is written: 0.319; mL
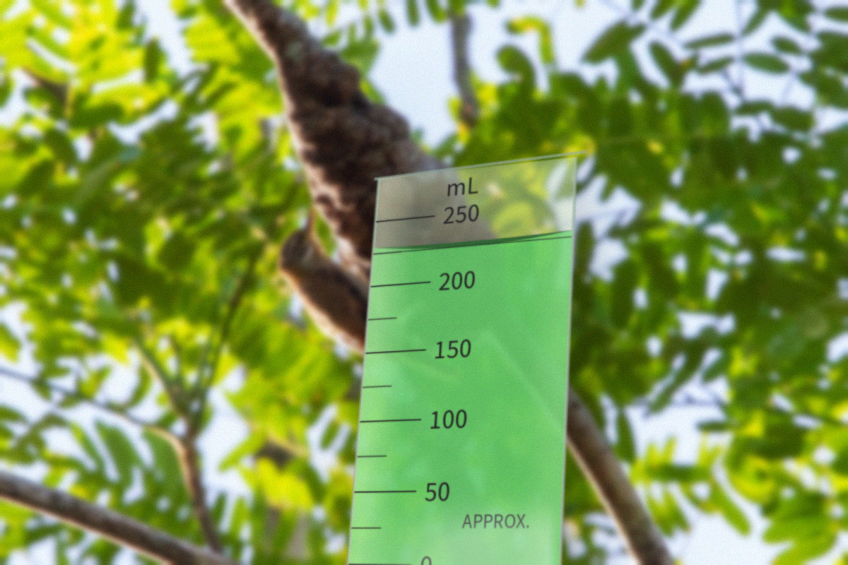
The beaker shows 225; mL
